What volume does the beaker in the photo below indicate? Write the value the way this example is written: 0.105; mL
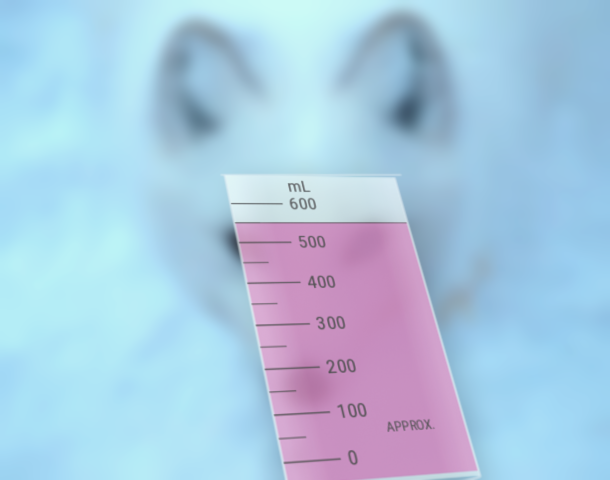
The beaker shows 550; mL
